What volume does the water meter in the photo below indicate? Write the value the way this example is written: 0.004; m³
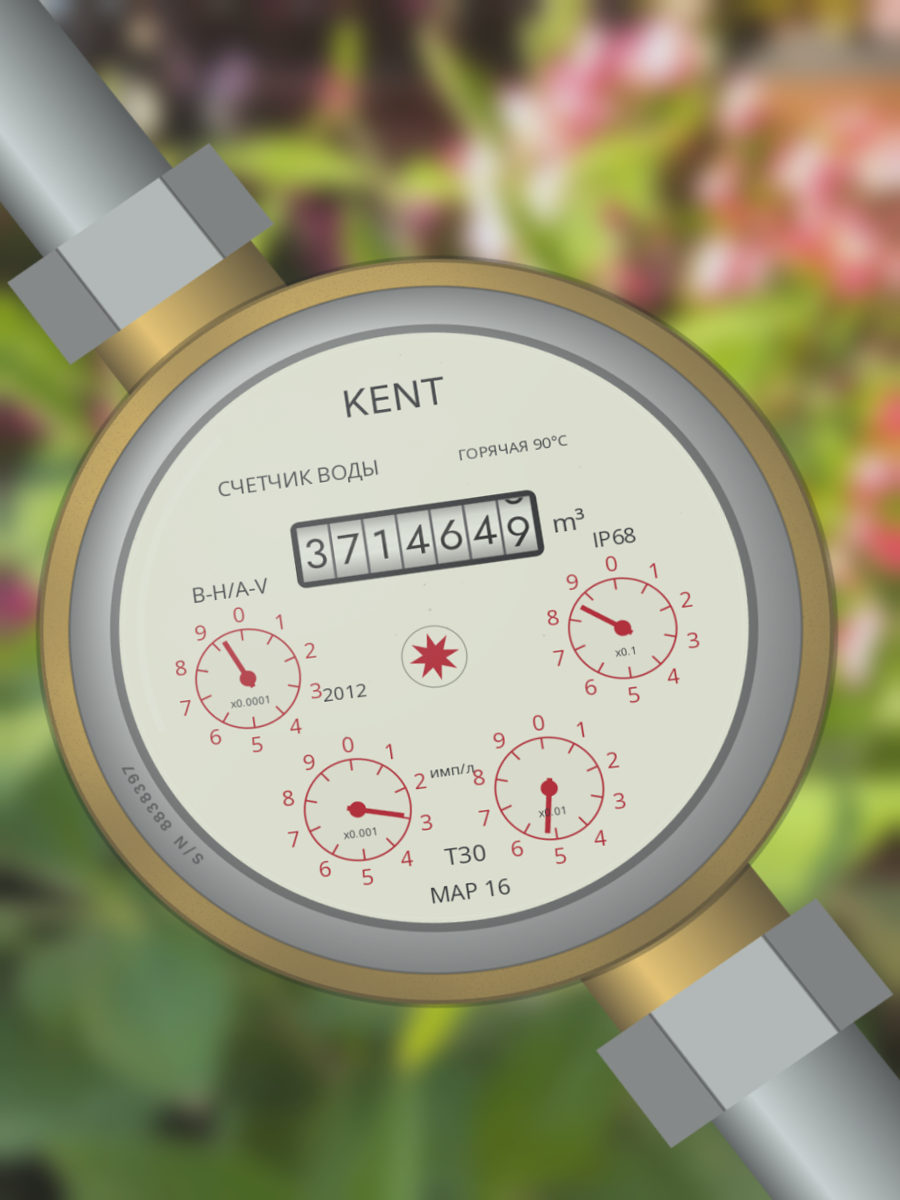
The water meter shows 3714648.8529; m³
